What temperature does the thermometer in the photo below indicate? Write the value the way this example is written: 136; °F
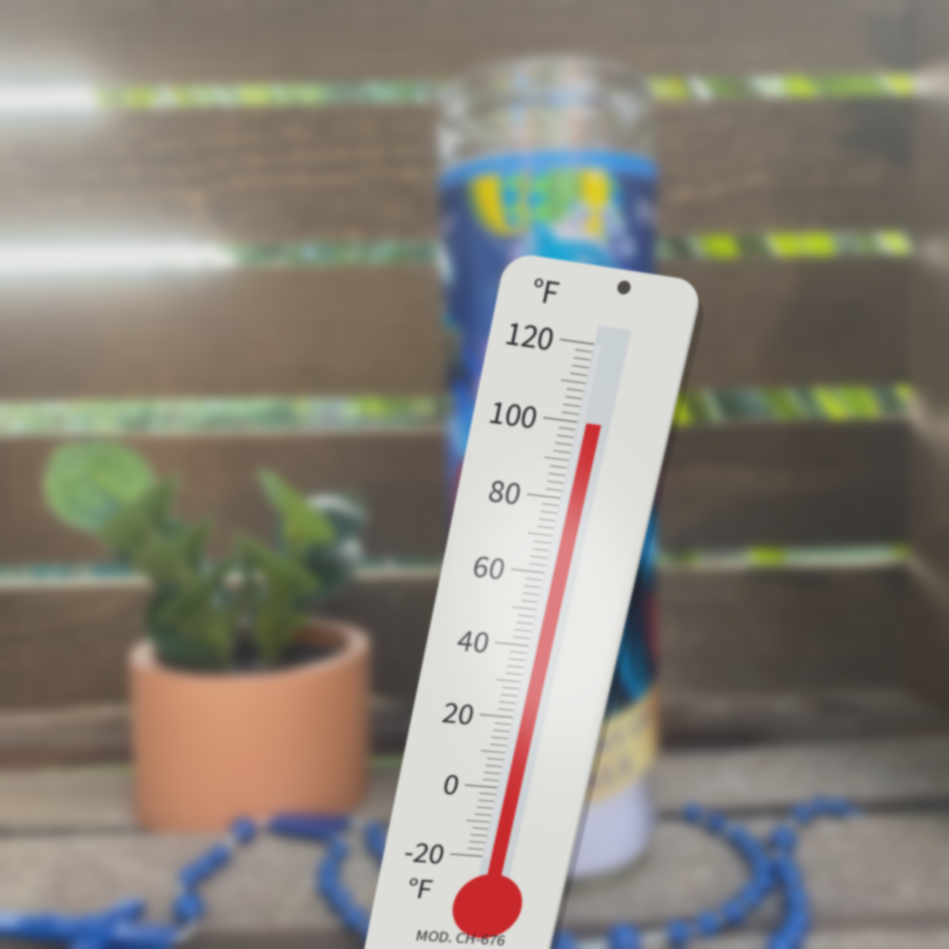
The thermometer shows 100; °F
